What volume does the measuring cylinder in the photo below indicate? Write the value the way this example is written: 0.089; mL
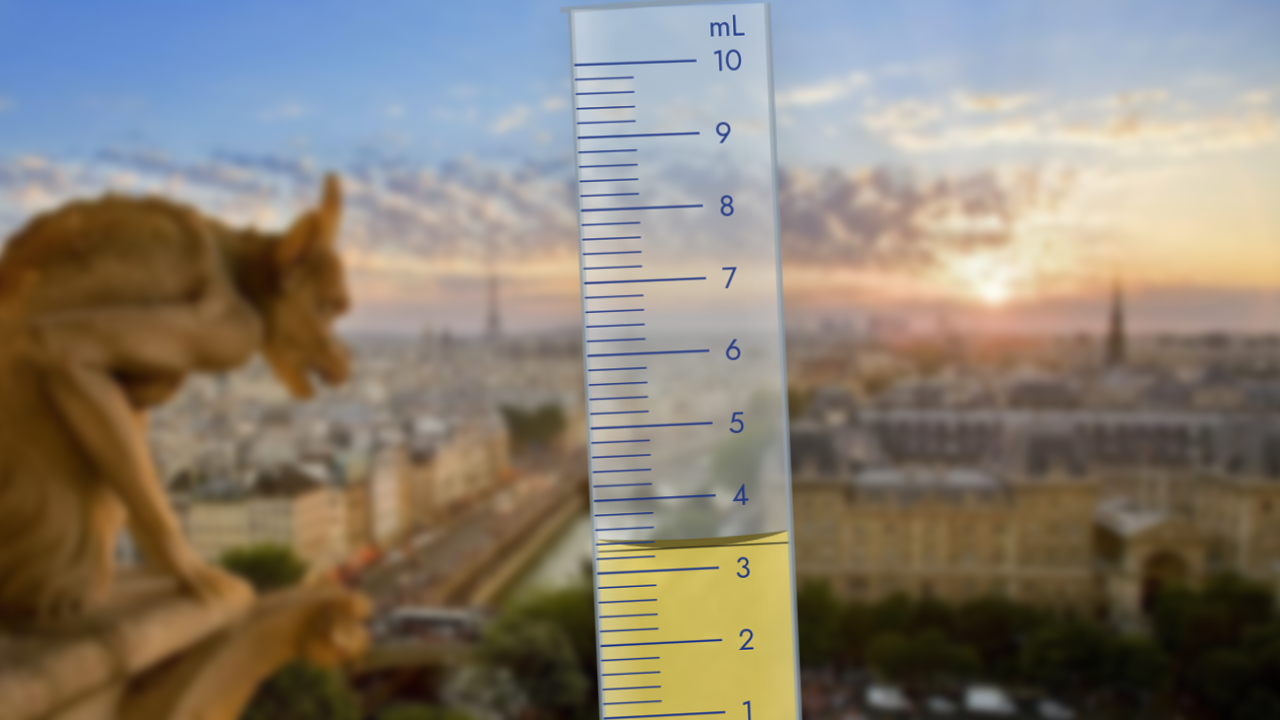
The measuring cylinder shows 3.3; mL
